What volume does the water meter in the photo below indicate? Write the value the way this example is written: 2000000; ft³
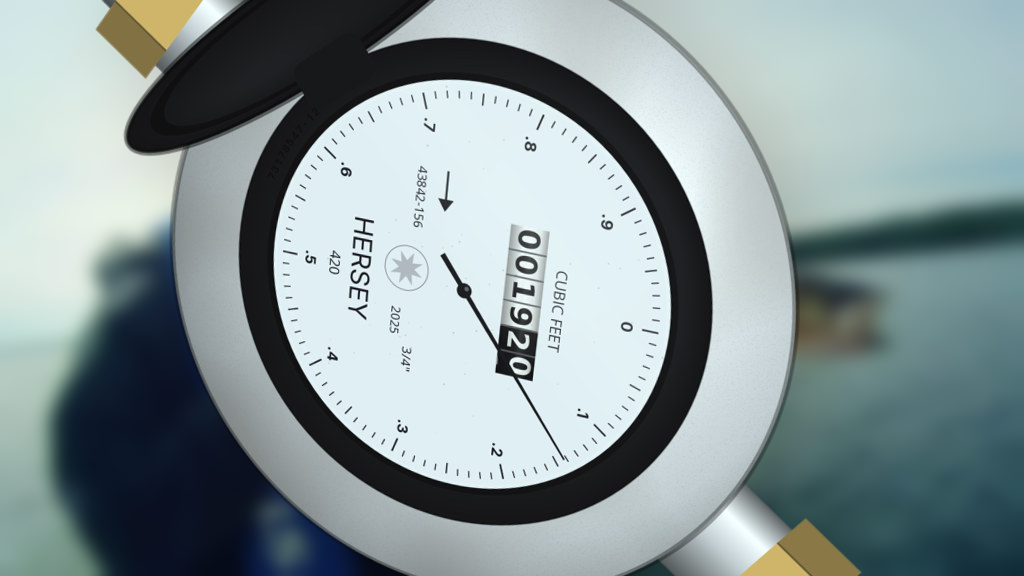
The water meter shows 1920.14; ft³
